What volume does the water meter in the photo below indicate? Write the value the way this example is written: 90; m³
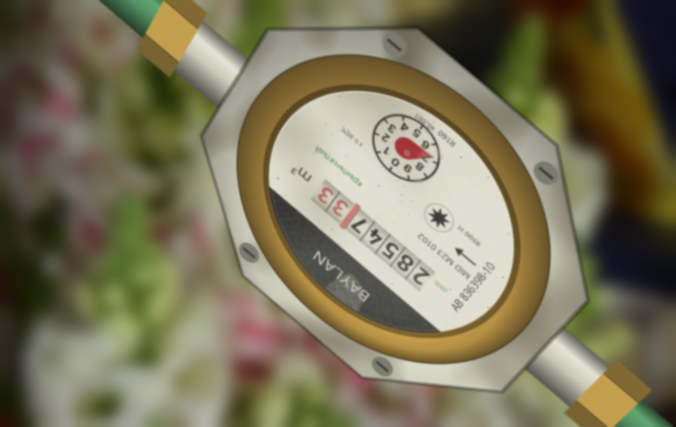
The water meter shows 28547.336; m³
